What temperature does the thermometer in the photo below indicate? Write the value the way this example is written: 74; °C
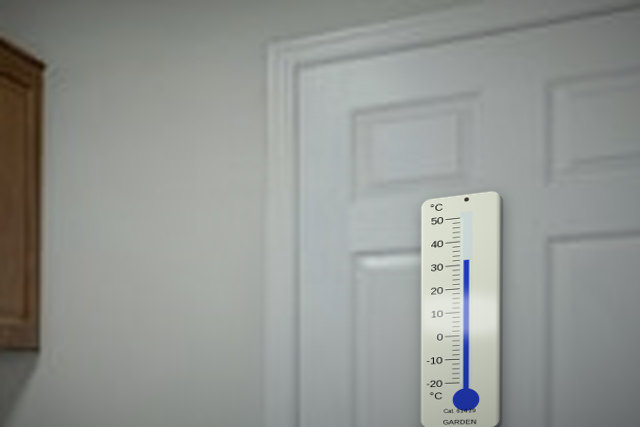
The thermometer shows 32; °C
